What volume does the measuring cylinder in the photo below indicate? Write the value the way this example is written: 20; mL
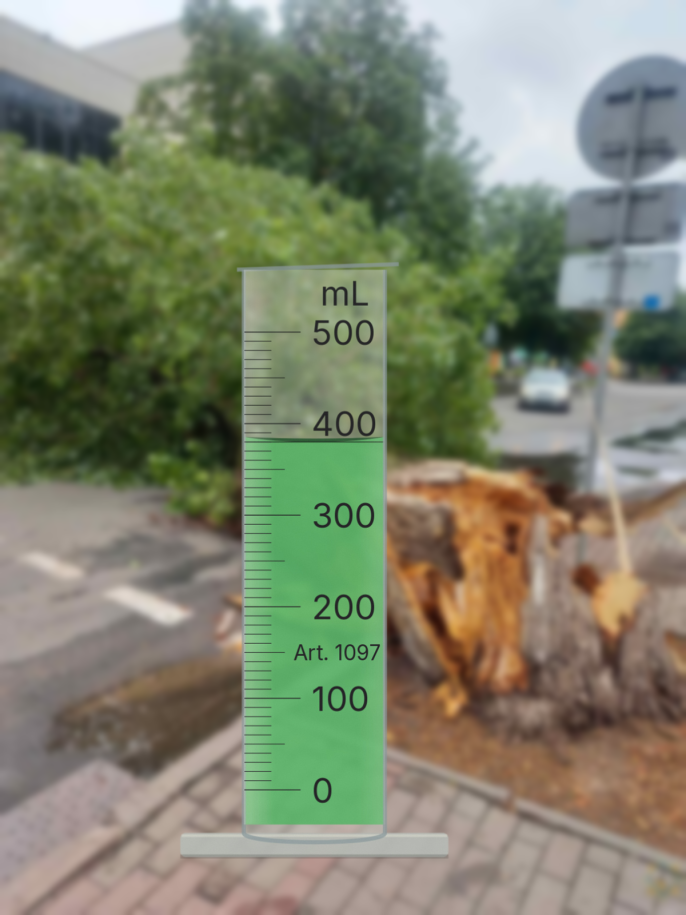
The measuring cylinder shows 380; mL
